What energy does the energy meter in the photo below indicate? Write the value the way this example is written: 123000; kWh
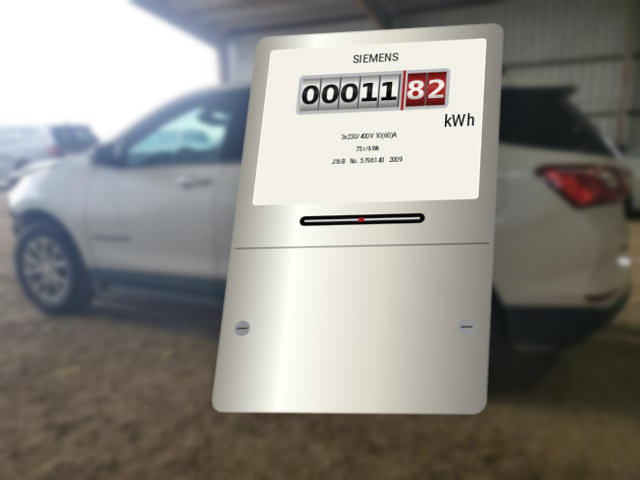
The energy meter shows 11.82; kWh
